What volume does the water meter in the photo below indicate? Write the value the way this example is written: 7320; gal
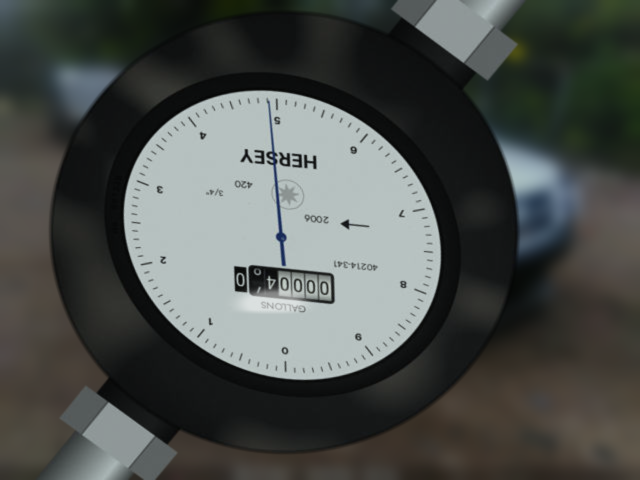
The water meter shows 474.9; gal
